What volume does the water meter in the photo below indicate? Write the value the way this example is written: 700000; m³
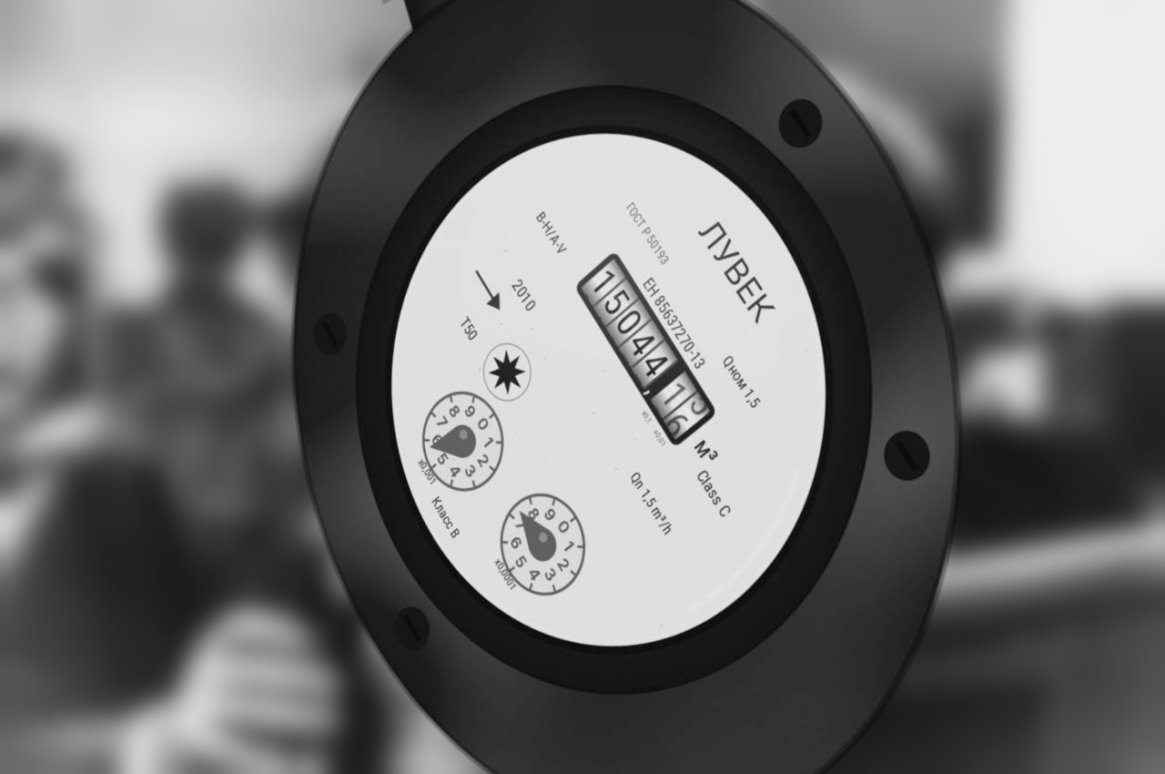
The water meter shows 15044.1557; m³
